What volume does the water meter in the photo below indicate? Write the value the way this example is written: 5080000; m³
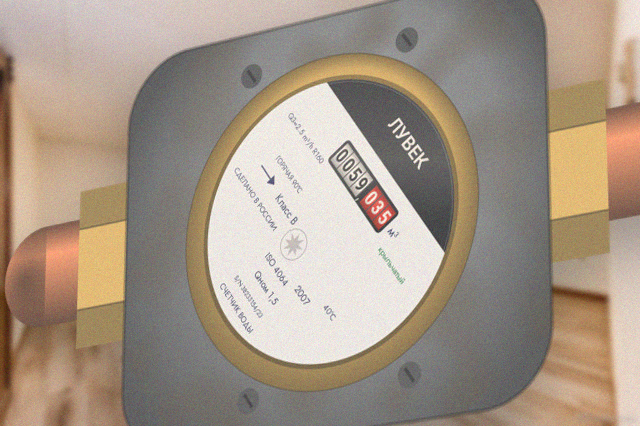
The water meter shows 59.035; m³
